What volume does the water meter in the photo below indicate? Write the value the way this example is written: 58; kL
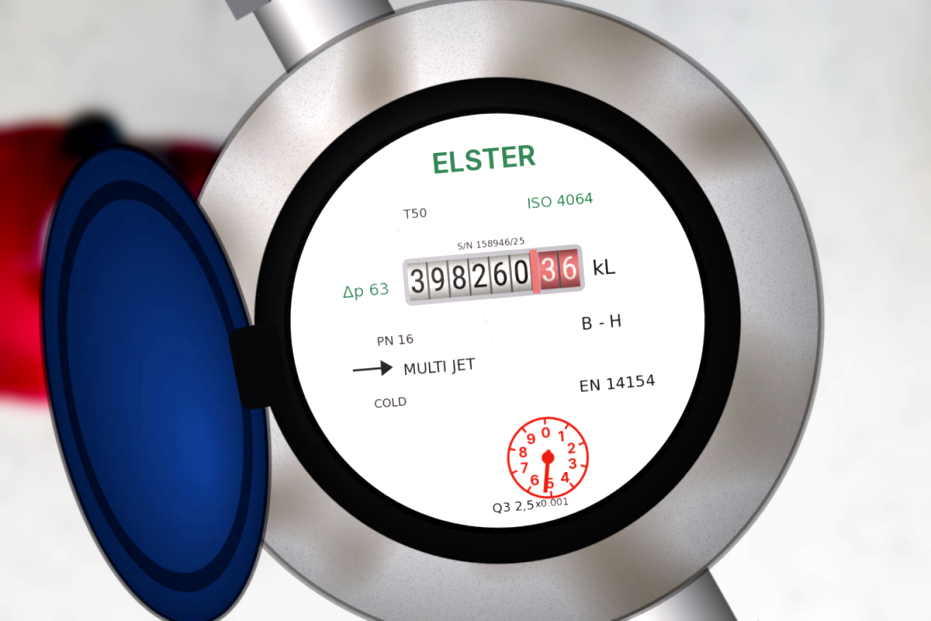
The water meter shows 398260.365; kL
